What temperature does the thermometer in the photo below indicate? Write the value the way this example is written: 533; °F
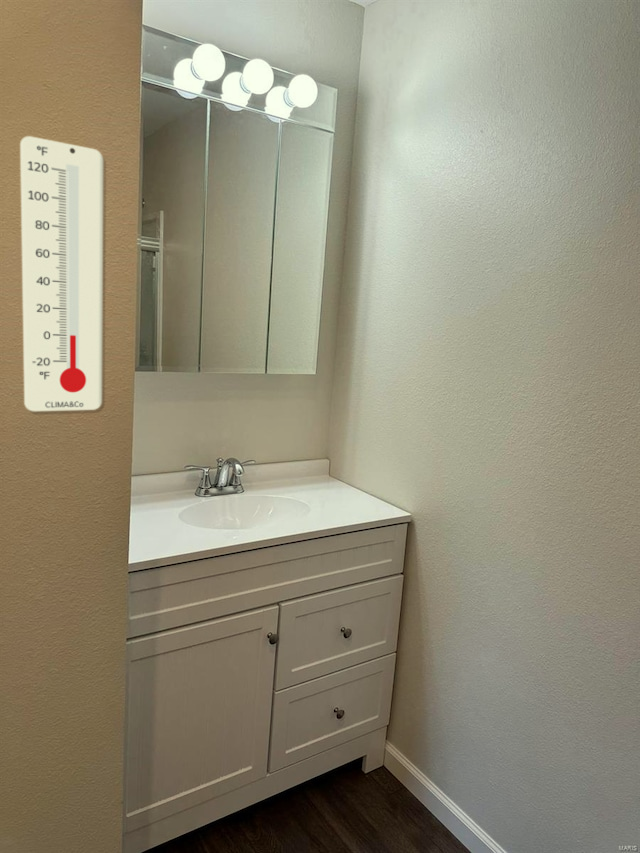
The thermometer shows 0; °F
